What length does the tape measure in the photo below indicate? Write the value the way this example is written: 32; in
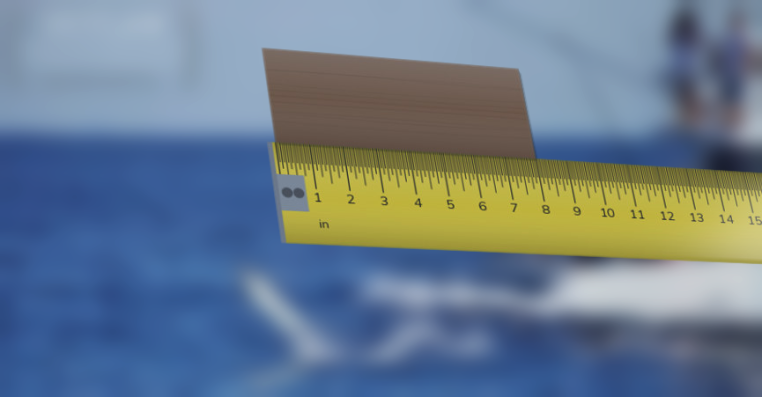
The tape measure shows 8; in
